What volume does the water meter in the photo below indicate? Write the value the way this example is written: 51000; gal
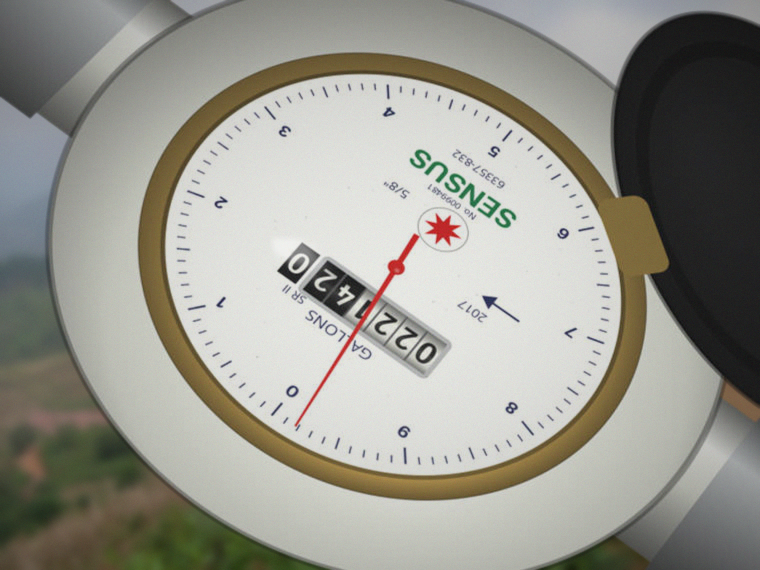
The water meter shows 221419.8; gal
